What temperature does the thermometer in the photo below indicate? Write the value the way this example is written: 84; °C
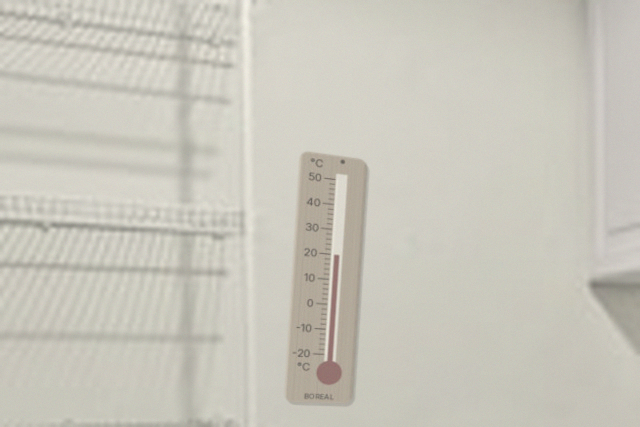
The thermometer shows 20; °C
